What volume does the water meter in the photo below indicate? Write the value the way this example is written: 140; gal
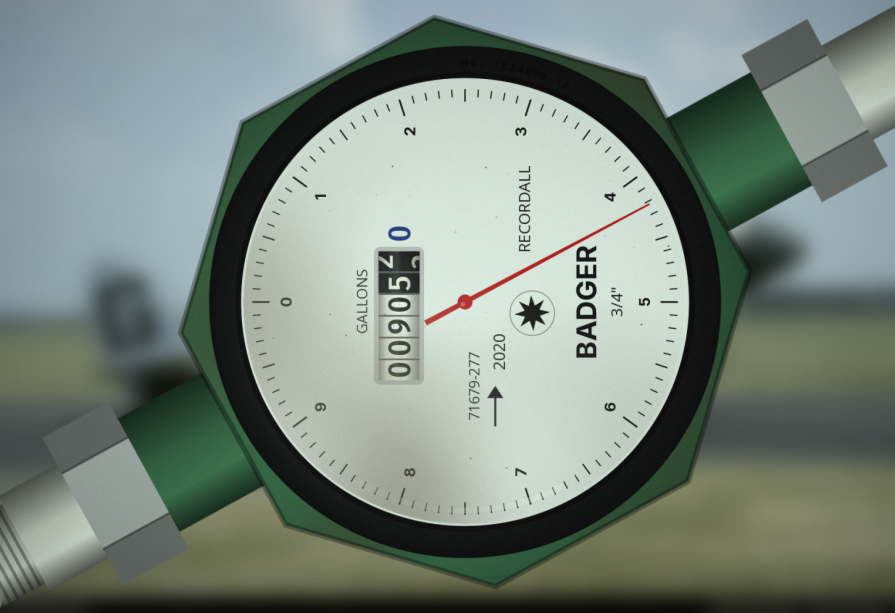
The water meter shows 90524.2; gal
